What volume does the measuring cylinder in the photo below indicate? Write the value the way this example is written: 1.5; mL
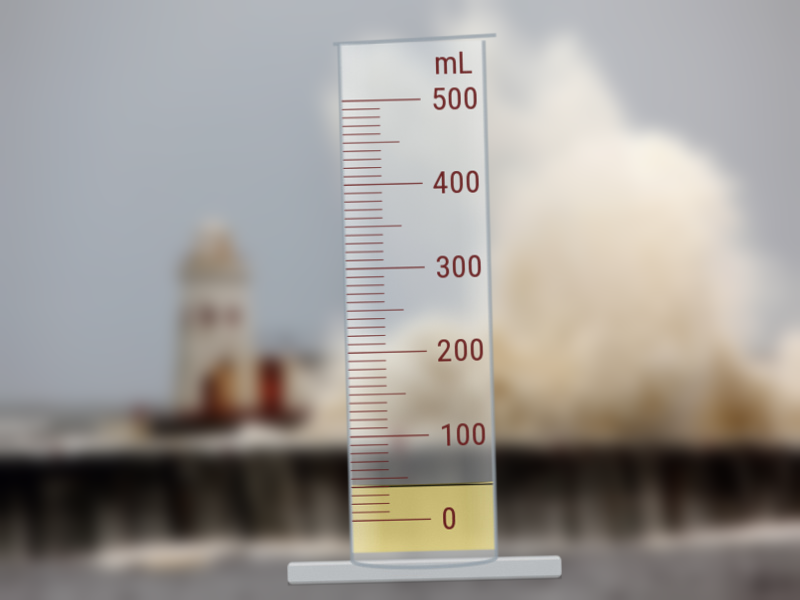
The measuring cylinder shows 40; mL
